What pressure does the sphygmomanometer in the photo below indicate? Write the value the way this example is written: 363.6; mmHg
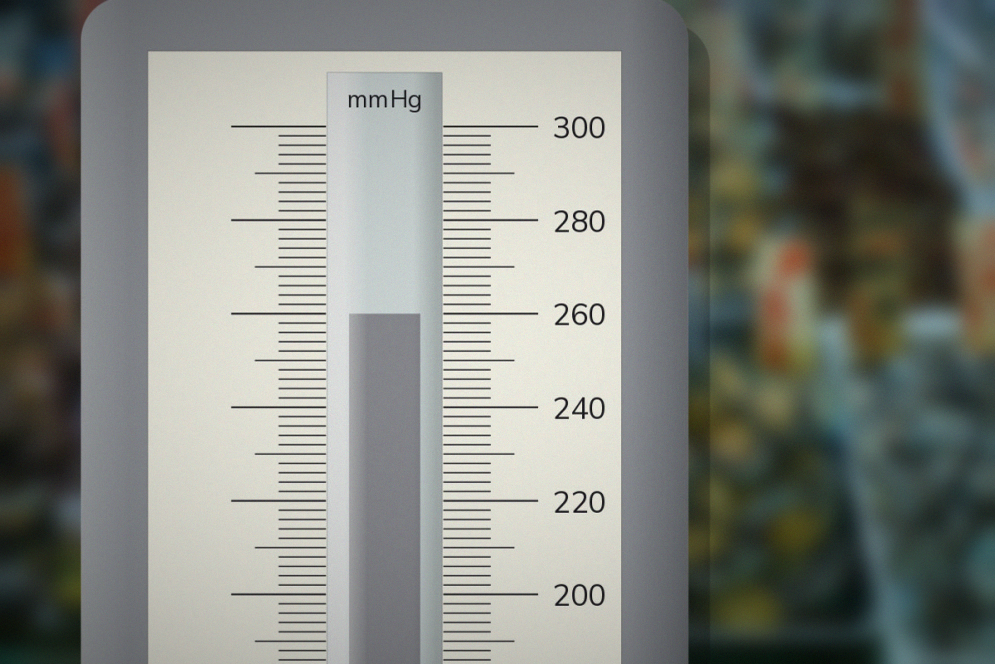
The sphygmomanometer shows 260; mmHg
